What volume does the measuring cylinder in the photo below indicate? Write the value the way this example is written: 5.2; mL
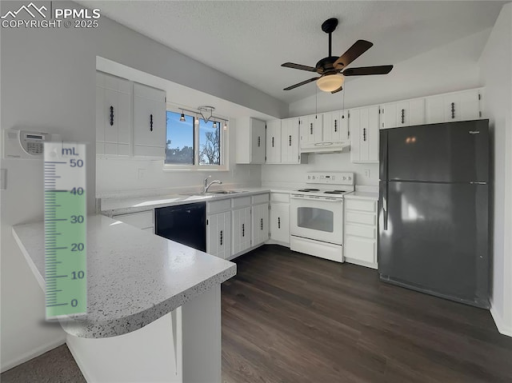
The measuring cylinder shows 40; mL
